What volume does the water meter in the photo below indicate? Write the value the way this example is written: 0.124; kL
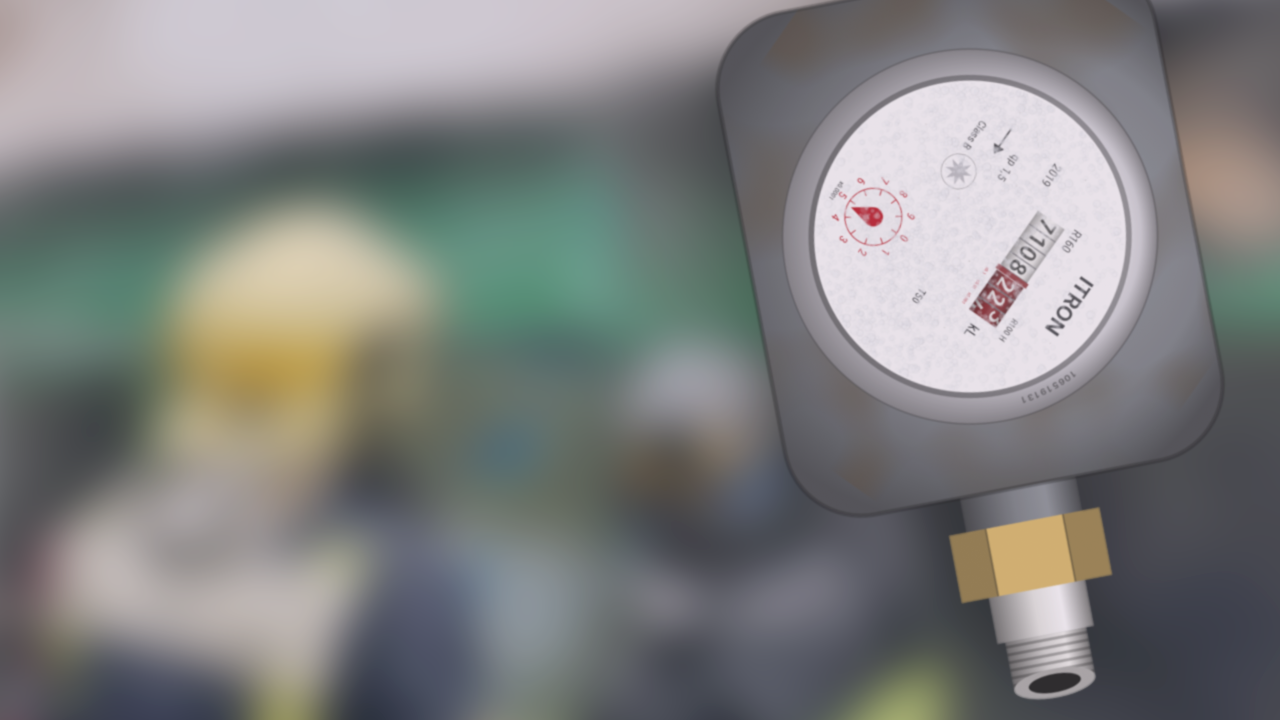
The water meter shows 7108.2234; kL
